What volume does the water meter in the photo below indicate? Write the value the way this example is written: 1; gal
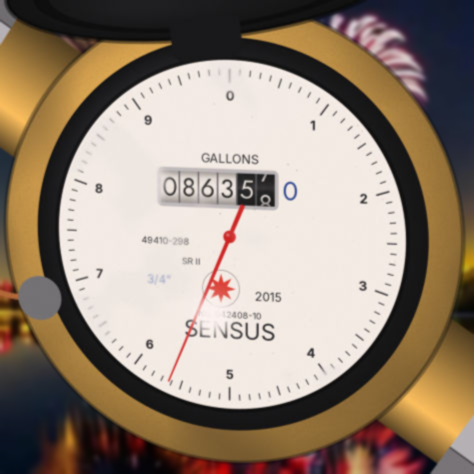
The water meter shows 863575.6; gal
